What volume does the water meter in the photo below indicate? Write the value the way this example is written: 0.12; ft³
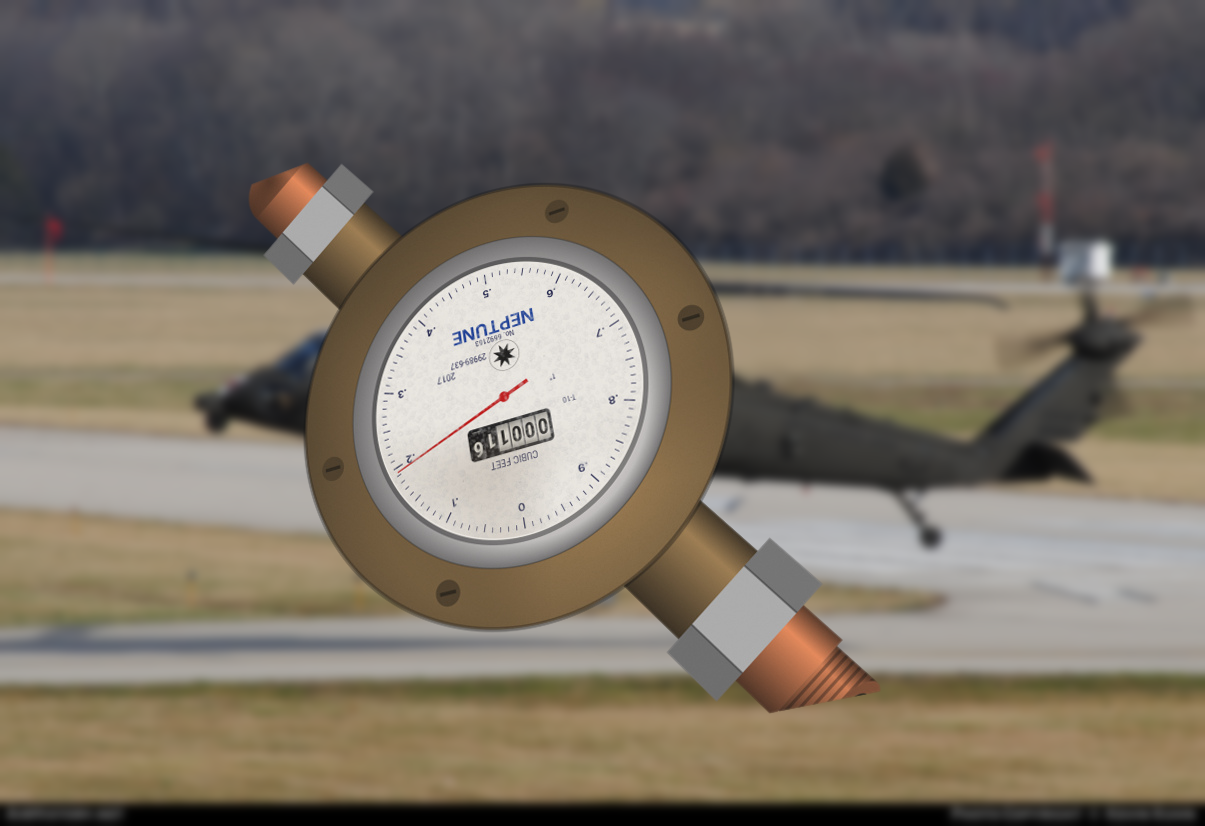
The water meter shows 116.19; ft³
